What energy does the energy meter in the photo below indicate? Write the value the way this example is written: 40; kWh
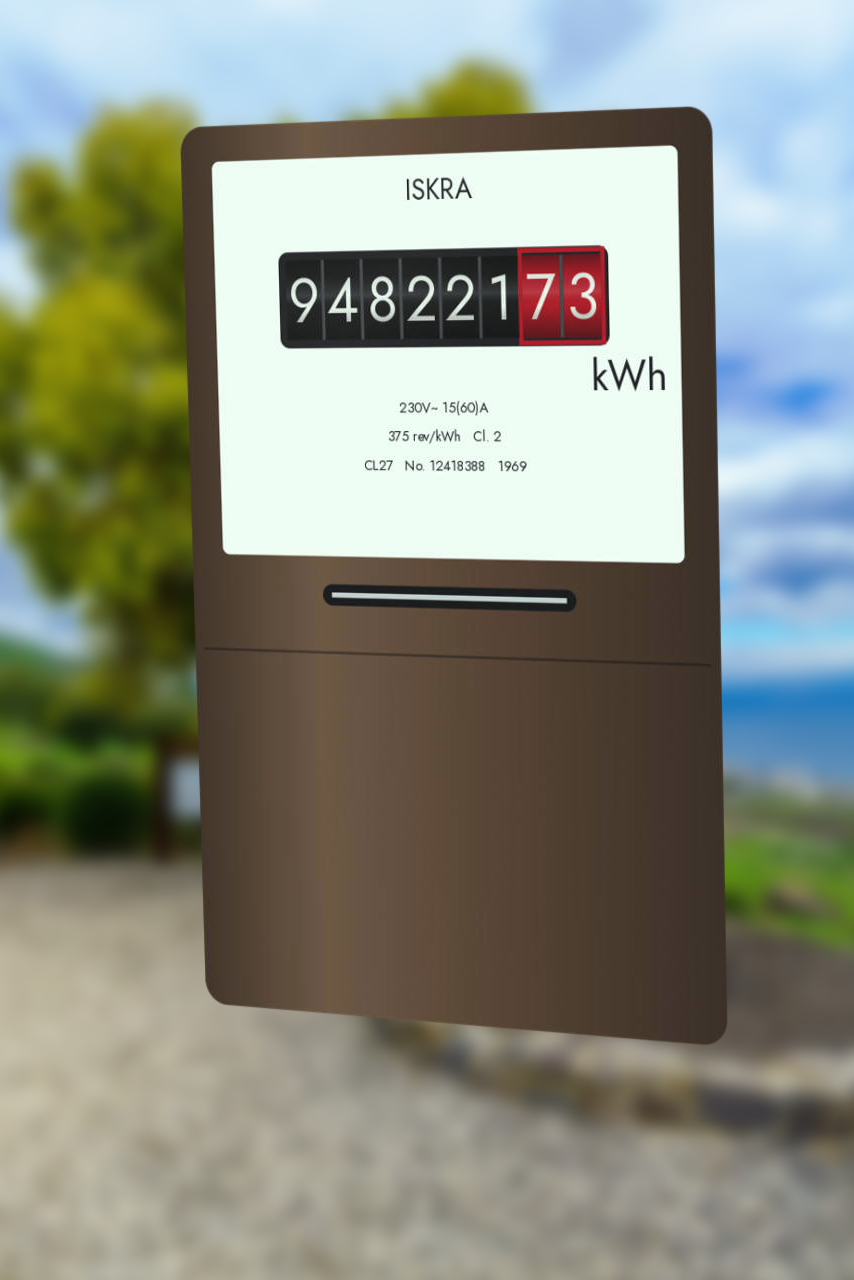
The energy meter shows 948221.73; kWh
